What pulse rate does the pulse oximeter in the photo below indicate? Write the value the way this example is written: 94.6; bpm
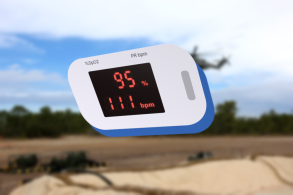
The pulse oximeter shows 111; bpm
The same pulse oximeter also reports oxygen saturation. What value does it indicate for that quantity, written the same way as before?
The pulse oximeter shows 95; %
